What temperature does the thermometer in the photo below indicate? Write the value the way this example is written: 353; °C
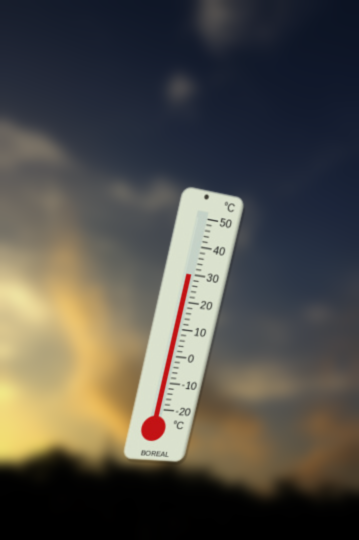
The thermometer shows 30; °C
